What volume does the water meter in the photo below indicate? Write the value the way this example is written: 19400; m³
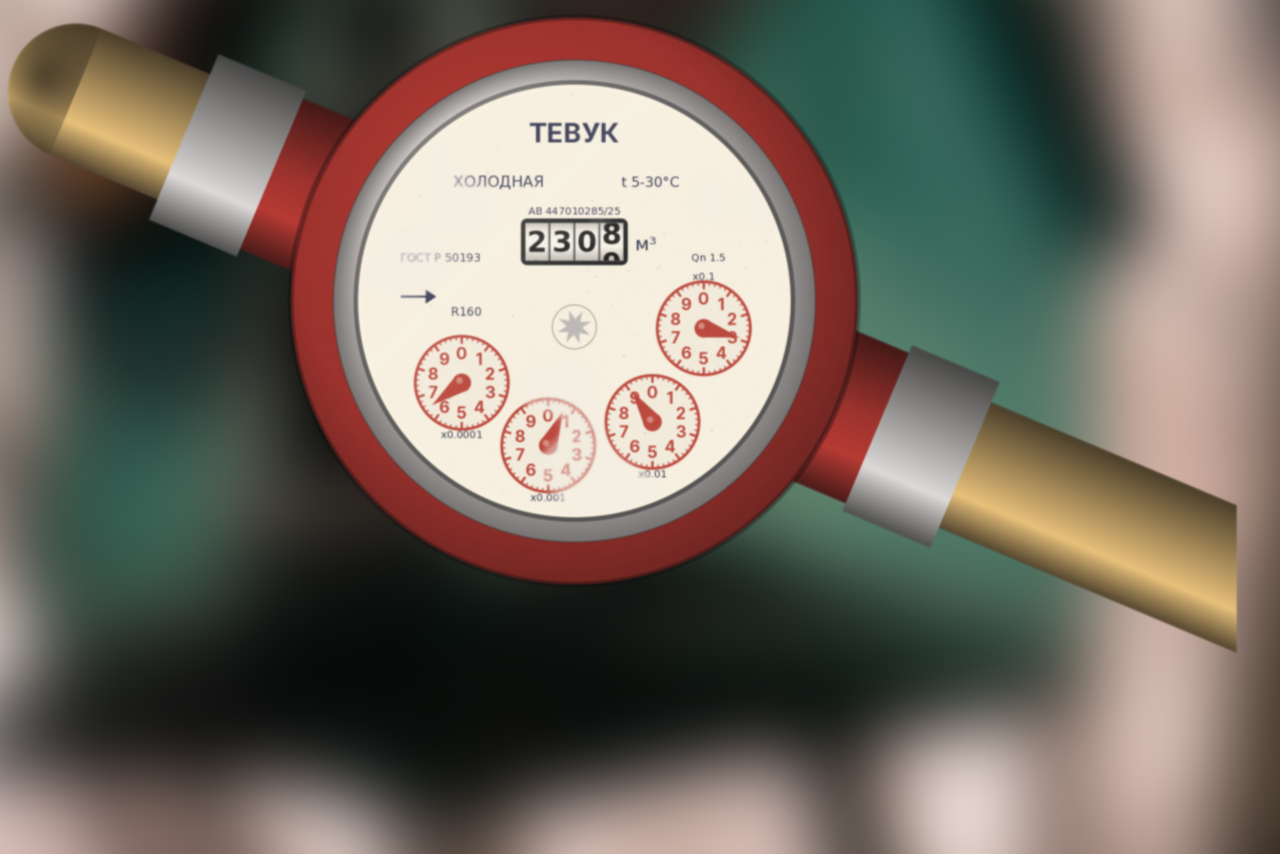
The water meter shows 2308.2906; m³
